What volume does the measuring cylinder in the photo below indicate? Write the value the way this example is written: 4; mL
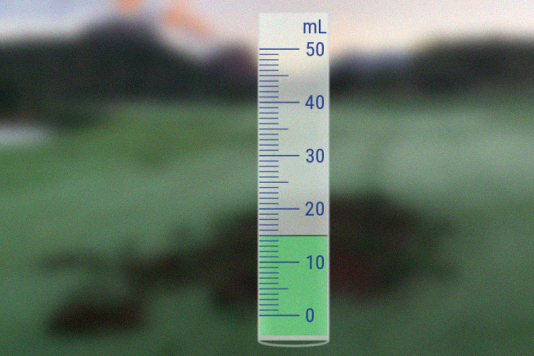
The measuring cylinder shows 15; mL
